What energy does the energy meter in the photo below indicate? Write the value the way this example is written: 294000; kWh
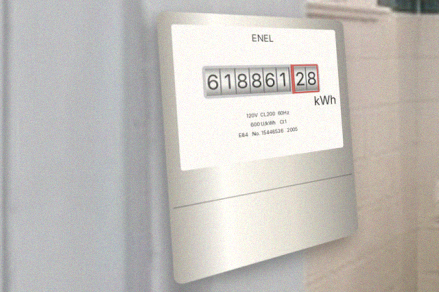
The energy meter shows 618861.28; kWh
